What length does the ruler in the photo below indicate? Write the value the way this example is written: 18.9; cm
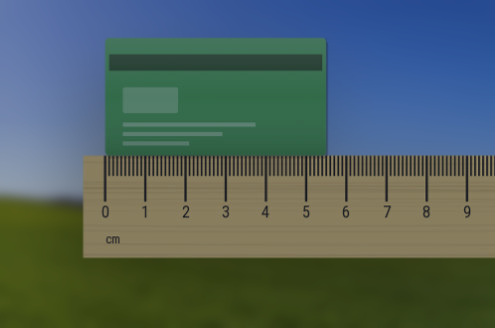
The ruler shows 5.5; cm
